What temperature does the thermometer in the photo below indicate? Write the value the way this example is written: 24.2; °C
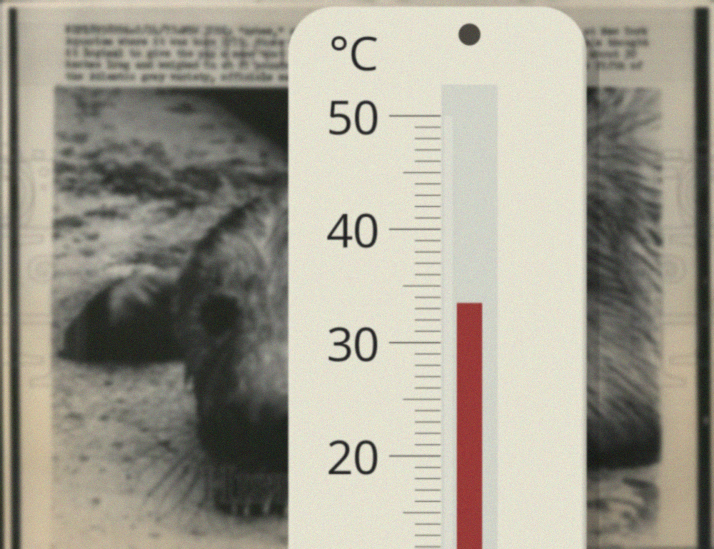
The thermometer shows 33.5; °C
